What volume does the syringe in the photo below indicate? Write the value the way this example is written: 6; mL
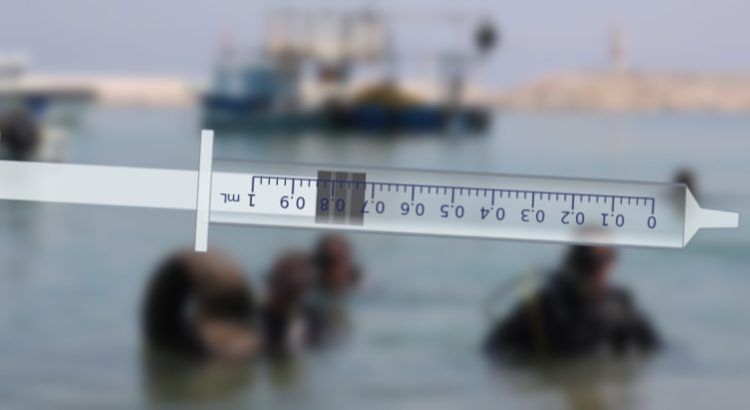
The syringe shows 0.72; mL
